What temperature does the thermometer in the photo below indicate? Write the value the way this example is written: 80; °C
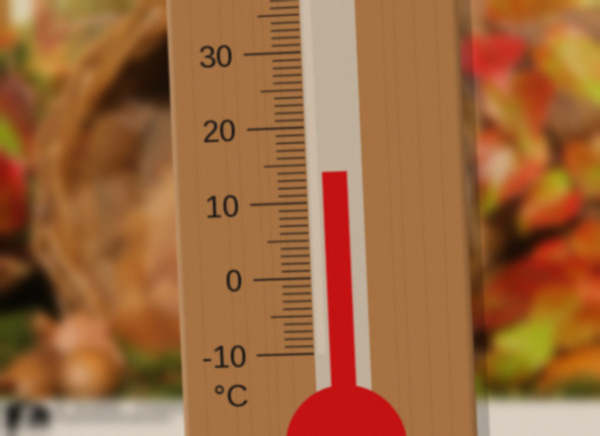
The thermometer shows 14; °C
